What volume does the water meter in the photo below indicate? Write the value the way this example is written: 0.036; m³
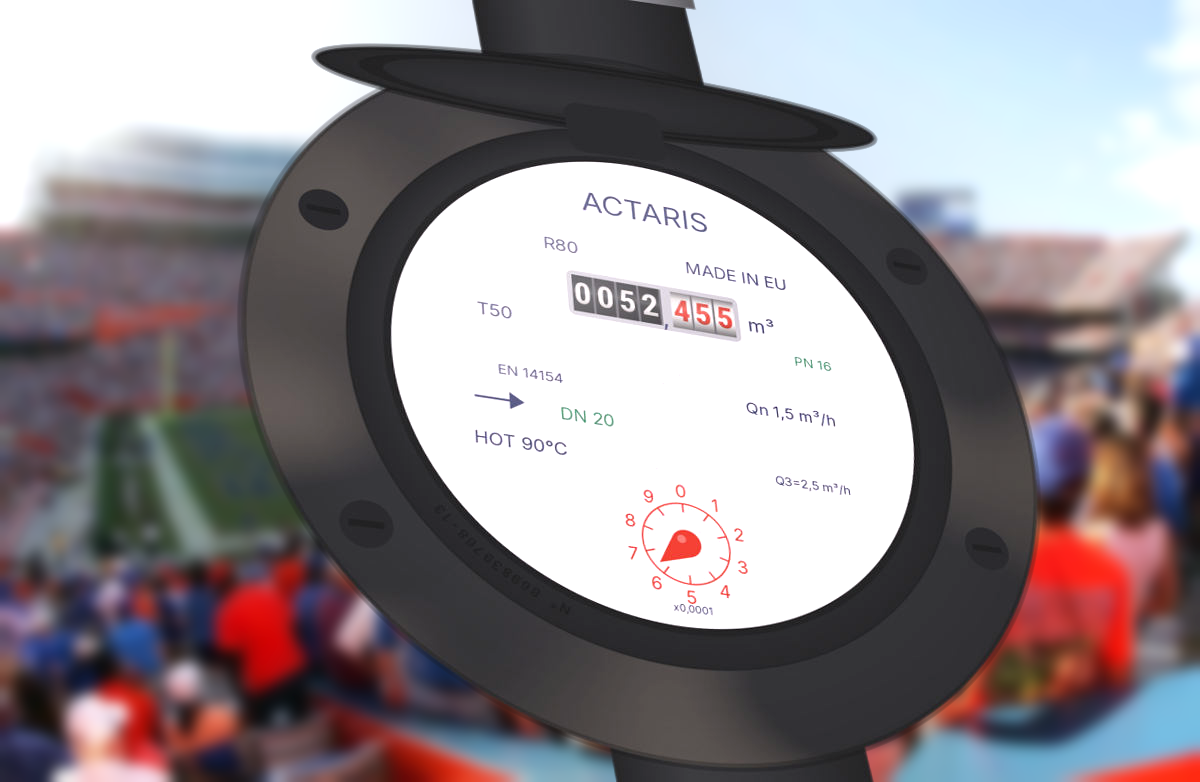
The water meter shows 52.4556; m³
